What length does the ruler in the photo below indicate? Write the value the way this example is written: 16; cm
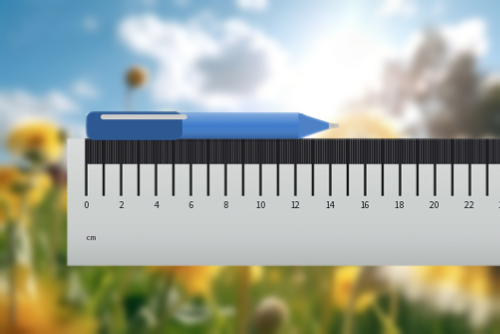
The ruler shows 14.5; cm
